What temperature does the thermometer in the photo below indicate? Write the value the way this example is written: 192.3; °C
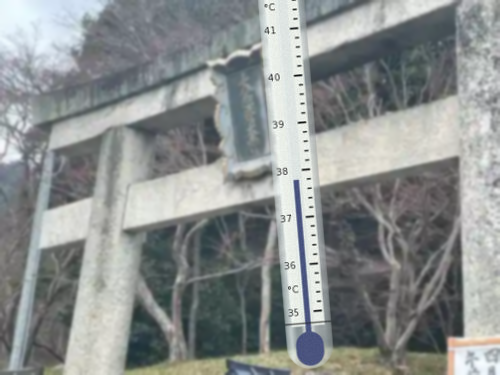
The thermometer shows 37.8; °C
